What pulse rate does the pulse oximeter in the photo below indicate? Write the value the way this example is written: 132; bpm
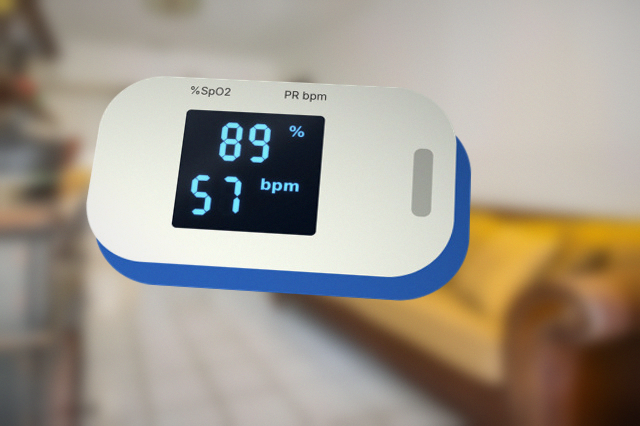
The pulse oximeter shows 57; bpm
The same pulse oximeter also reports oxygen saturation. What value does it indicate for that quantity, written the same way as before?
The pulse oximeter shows 89; %
